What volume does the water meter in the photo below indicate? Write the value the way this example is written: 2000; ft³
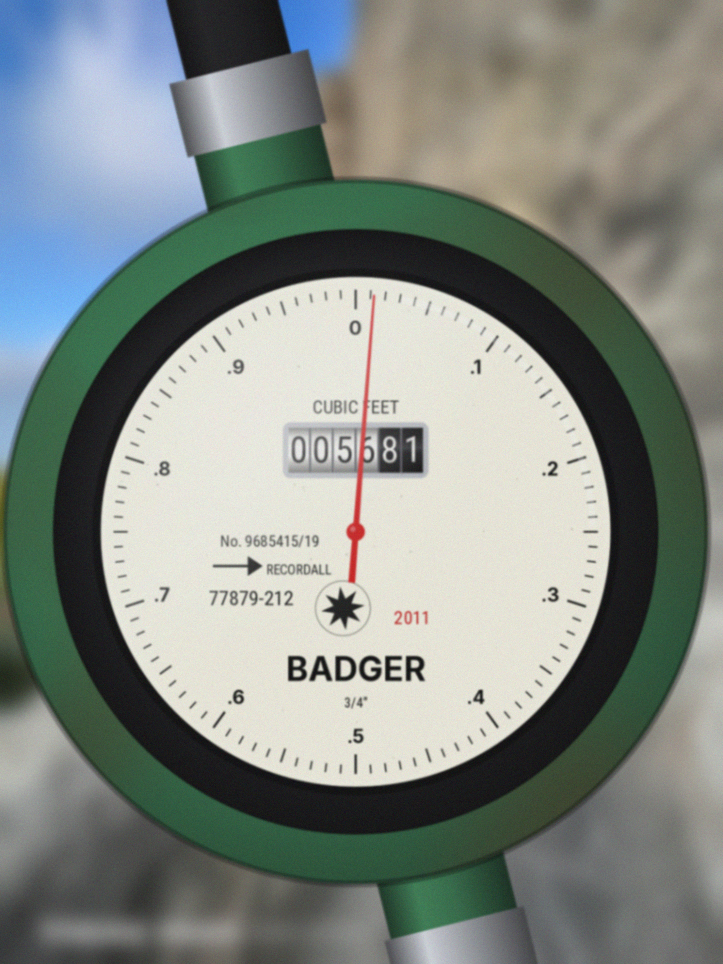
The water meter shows 5681.01; ft³
